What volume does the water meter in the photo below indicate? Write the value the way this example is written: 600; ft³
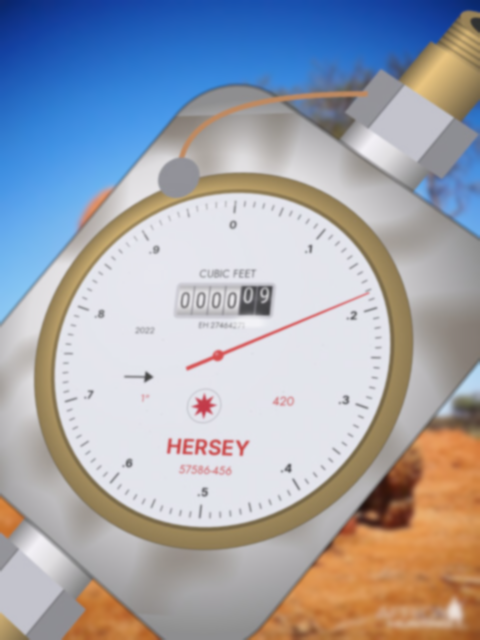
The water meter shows 9.18; ft³
